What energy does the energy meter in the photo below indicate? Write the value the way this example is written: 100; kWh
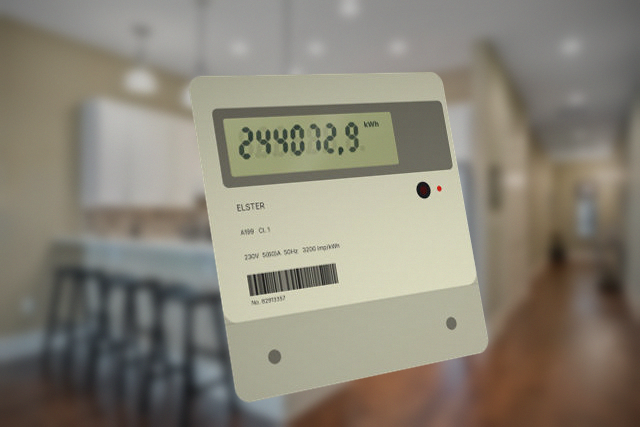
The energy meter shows 244072.9; kWh
